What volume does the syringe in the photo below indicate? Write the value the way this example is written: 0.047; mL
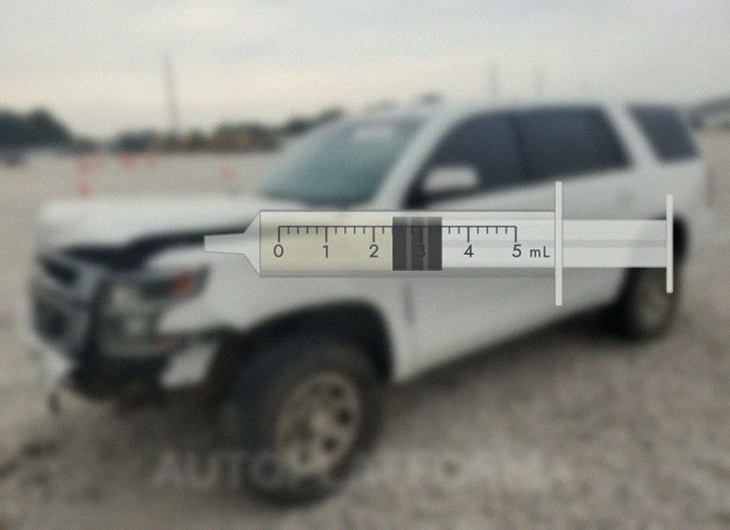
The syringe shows 2.4; mL
